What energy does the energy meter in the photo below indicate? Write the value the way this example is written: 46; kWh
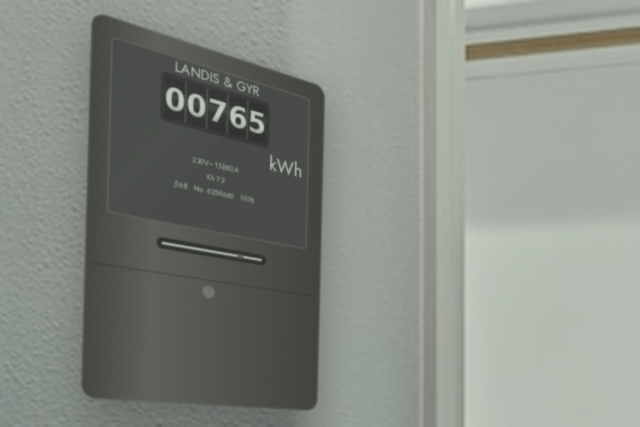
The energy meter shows 765; kWh
